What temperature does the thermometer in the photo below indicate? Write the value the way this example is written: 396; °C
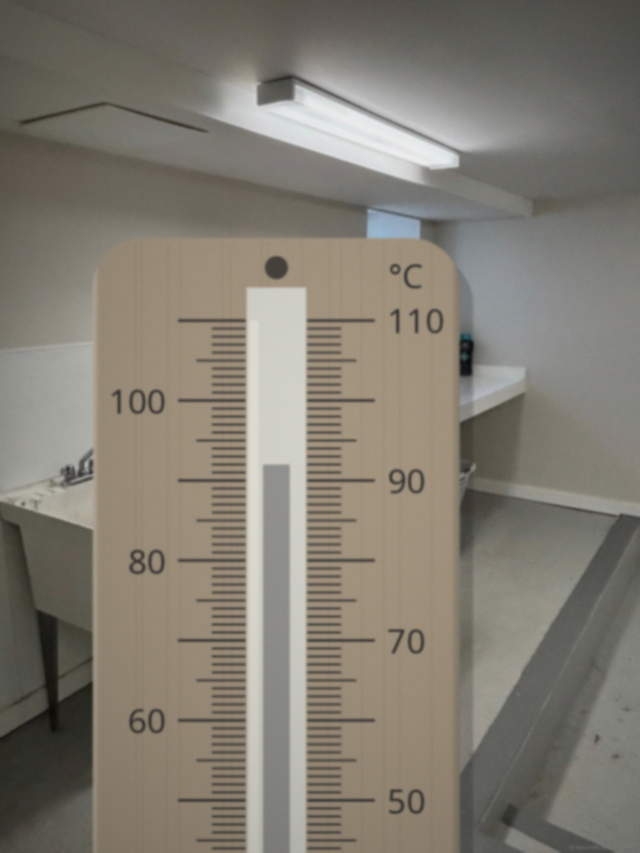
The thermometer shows 92; °C
